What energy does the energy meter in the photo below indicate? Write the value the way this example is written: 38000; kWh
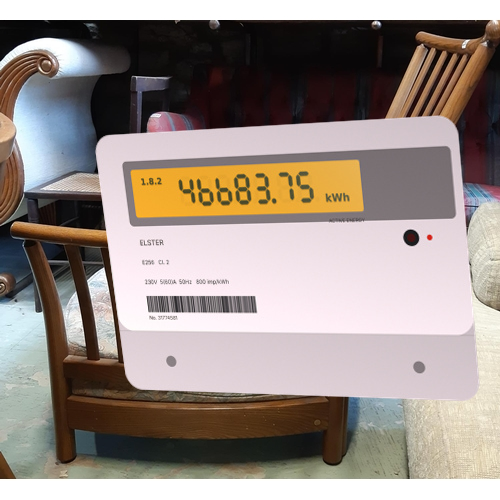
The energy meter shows 46683.75; kWh
